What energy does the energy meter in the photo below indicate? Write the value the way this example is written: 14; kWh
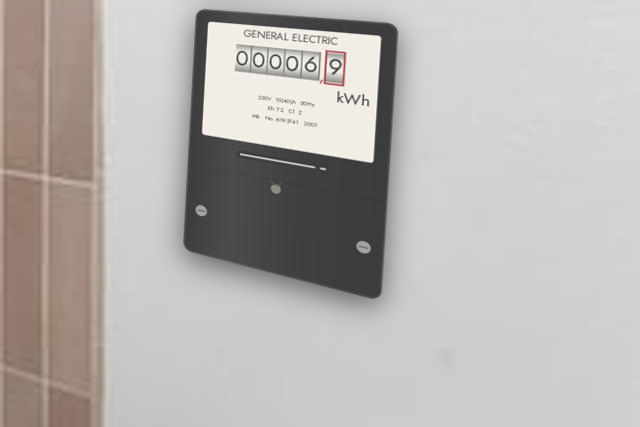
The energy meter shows 6.9; kWh
